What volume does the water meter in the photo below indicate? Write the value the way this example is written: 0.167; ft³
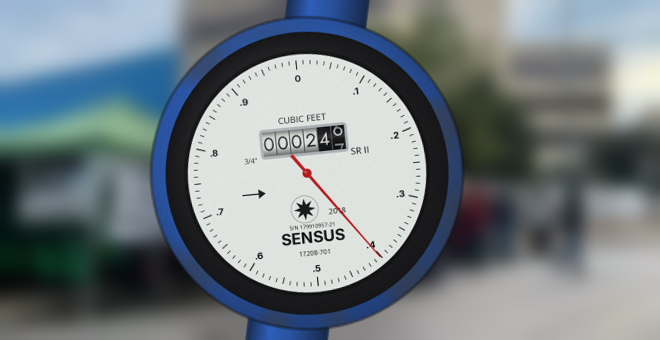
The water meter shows 246.40; ft³
